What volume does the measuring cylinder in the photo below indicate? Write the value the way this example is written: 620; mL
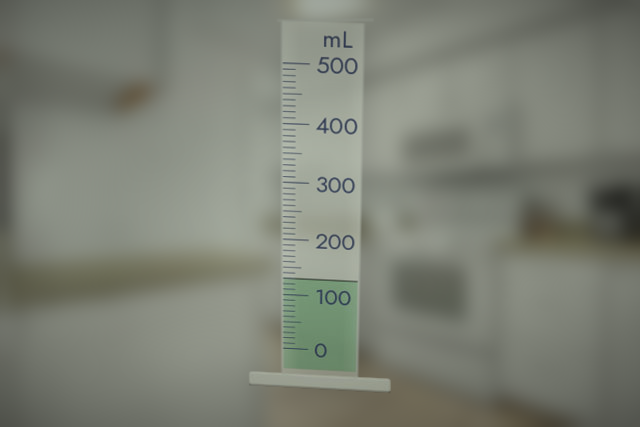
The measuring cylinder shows 130; mL
